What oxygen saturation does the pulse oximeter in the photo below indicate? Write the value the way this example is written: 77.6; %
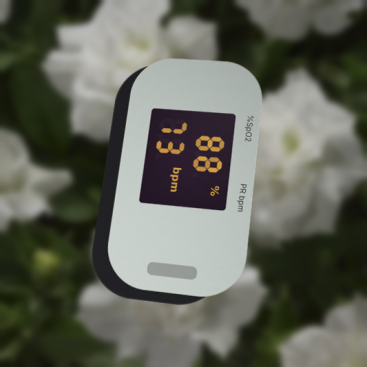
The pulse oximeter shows 88; %
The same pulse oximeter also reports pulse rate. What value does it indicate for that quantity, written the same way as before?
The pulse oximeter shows 73; bpm
